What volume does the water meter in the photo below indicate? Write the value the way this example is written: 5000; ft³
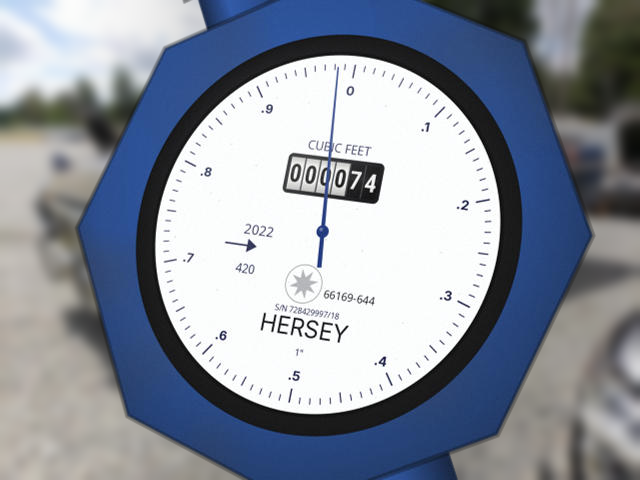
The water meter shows 73.98; ft³
